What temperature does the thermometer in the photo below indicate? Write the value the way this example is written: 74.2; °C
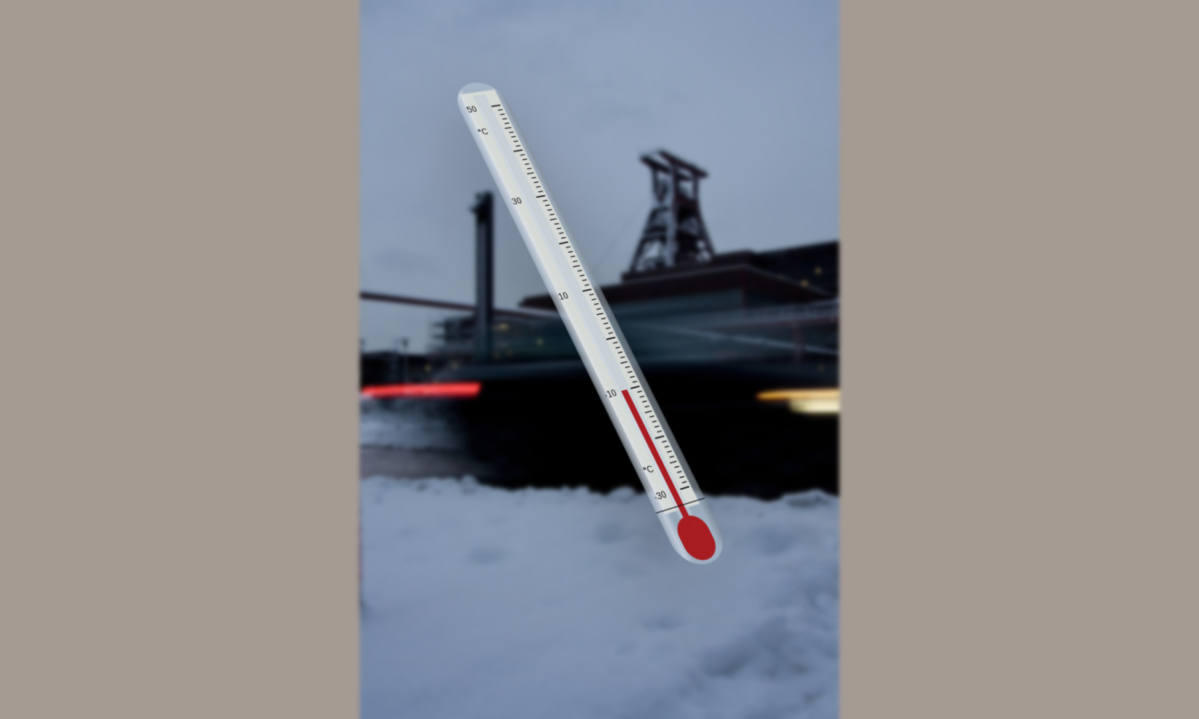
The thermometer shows -10; °C
